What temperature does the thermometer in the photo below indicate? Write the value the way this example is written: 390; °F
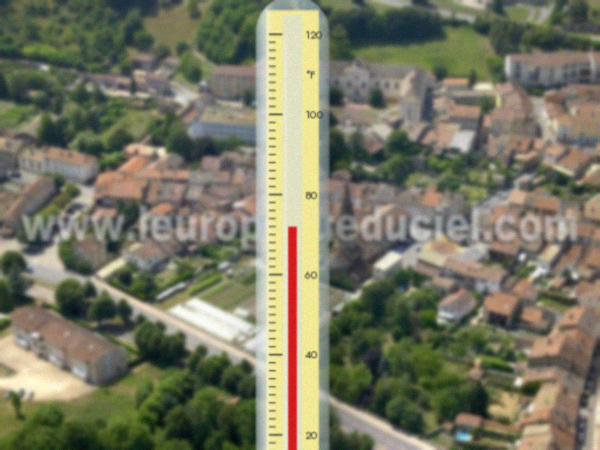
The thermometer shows 72; °F
